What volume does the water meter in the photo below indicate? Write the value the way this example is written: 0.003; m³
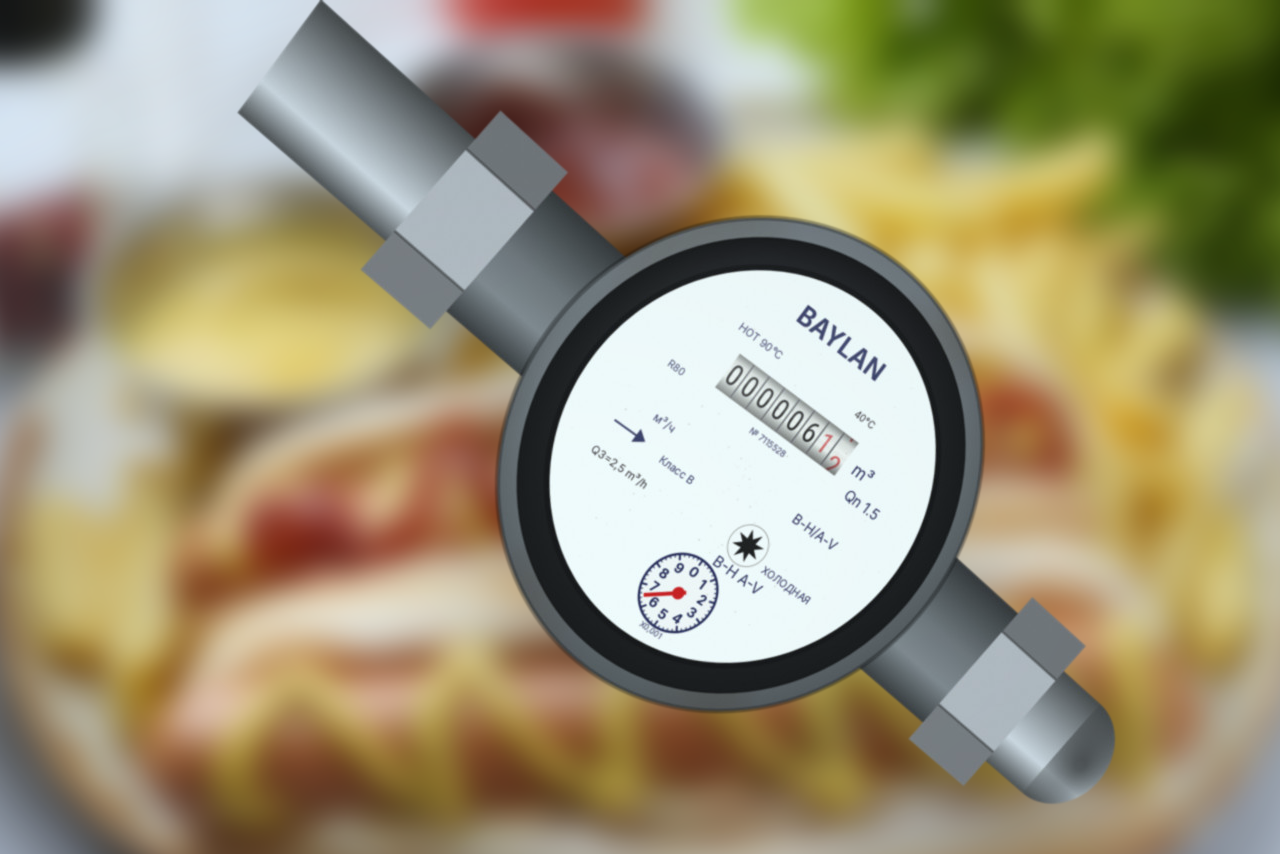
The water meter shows 6.116; m³
